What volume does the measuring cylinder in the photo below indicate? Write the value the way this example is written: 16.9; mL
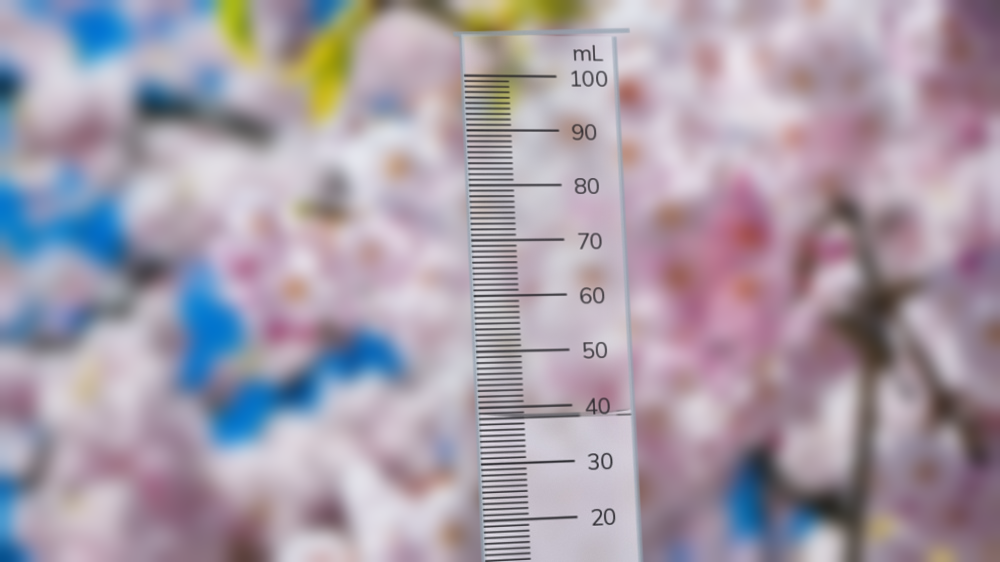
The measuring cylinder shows 38; mL
